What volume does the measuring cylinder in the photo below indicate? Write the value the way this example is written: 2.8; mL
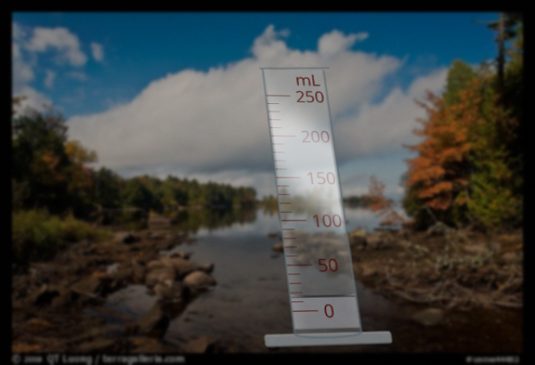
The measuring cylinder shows 15; mL
